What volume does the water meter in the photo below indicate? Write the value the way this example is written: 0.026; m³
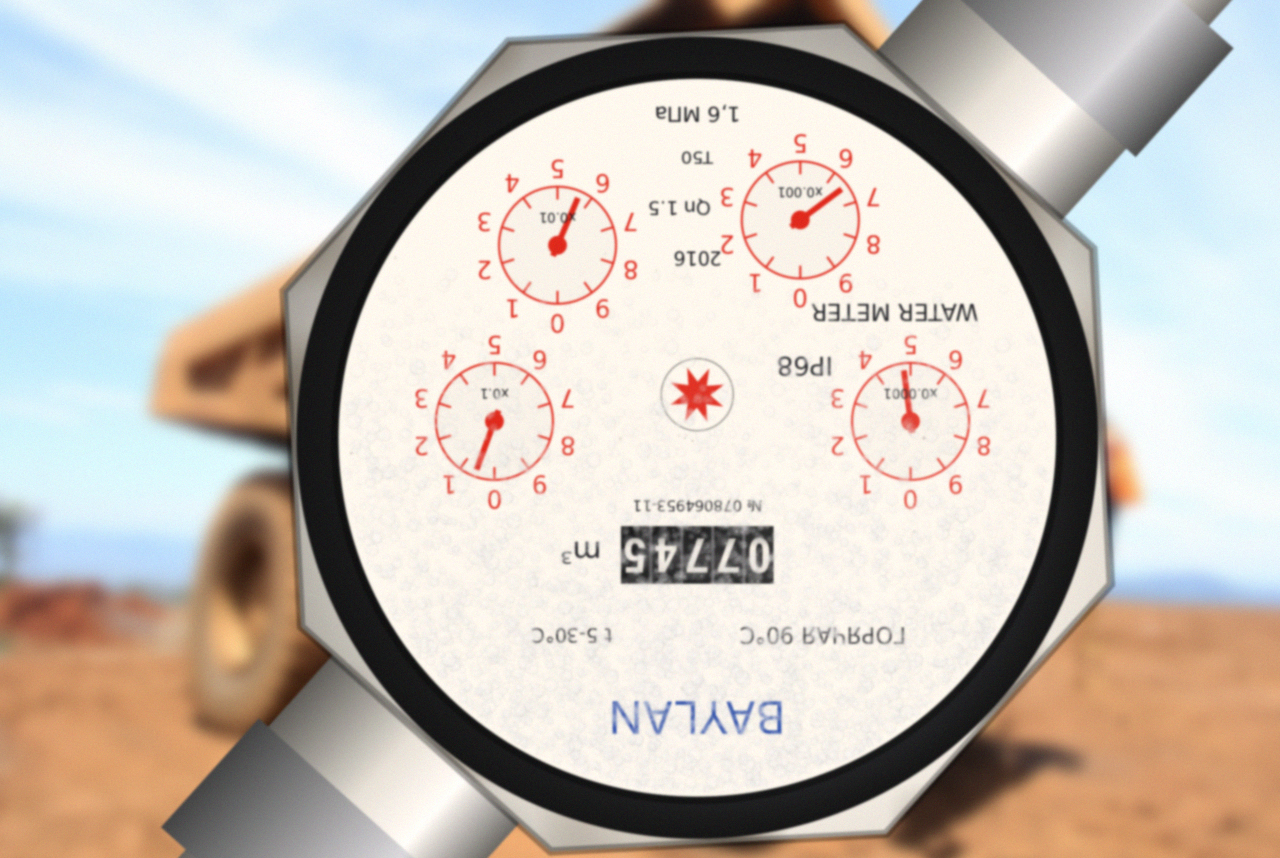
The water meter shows 7745.0564; m³
